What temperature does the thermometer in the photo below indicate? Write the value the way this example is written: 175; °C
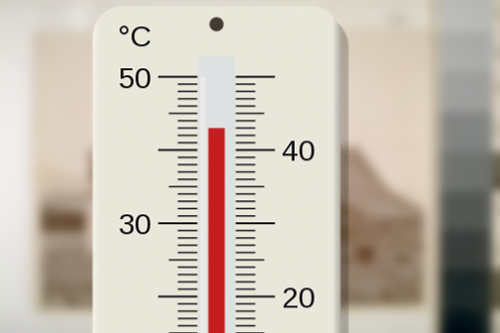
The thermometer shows 43; °C
